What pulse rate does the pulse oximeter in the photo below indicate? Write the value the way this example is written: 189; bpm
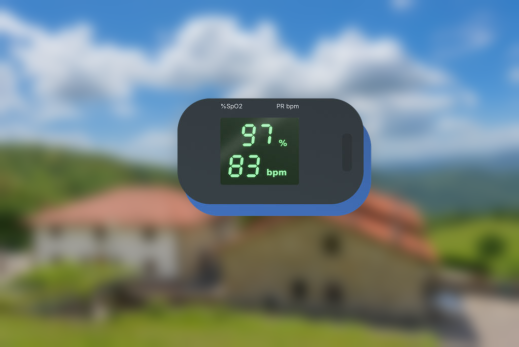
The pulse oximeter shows 83; bpm
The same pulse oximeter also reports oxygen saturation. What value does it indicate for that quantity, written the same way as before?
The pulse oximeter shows 97; %
